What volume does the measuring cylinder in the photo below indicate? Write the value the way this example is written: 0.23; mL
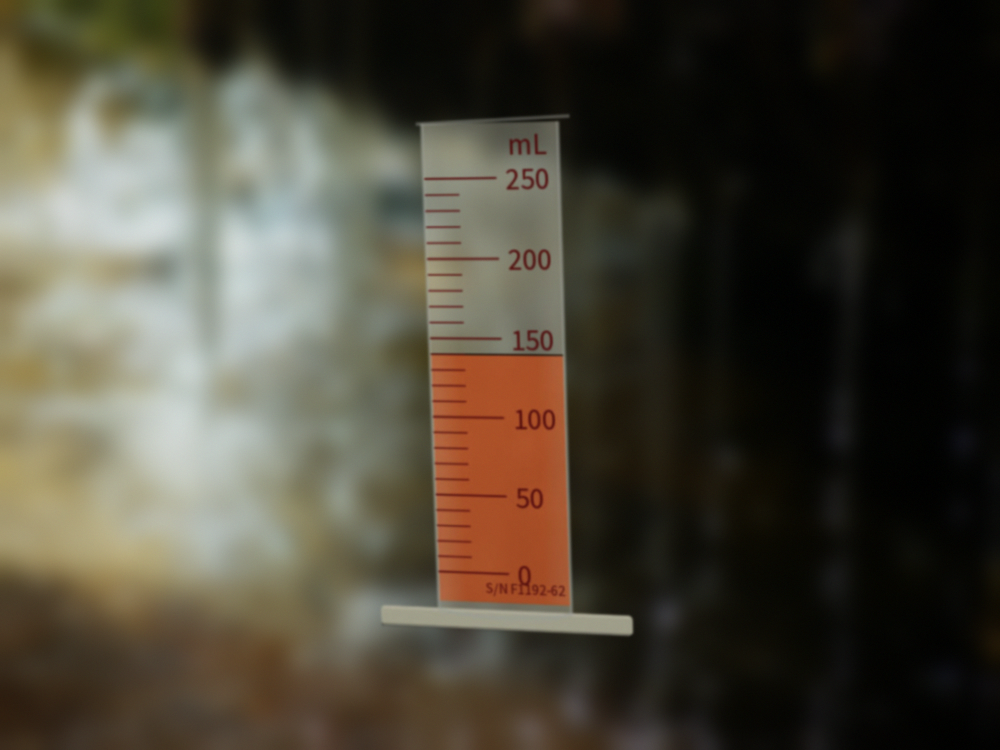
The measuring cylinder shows 140; mL
